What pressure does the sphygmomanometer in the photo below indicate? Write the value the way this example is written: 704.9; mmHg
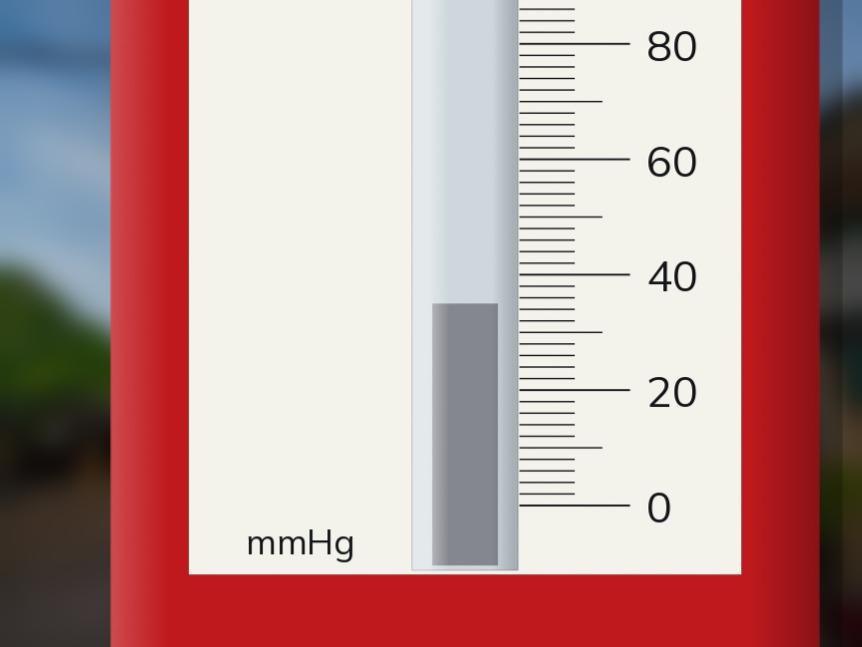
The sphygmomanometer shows 35; mmHg
